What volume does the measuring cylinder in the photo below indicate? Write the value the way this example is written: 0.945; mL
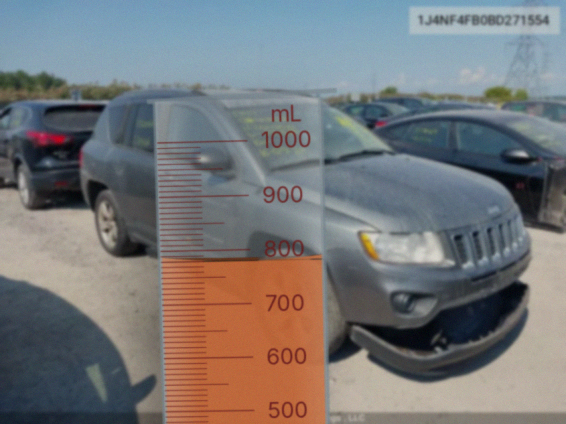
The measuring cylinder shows 780; mL
